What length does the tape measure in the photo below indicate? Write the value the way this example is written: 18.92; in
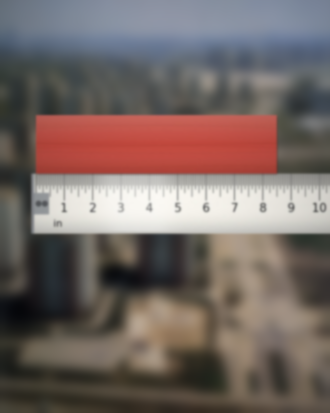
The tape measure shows 8.5; in
